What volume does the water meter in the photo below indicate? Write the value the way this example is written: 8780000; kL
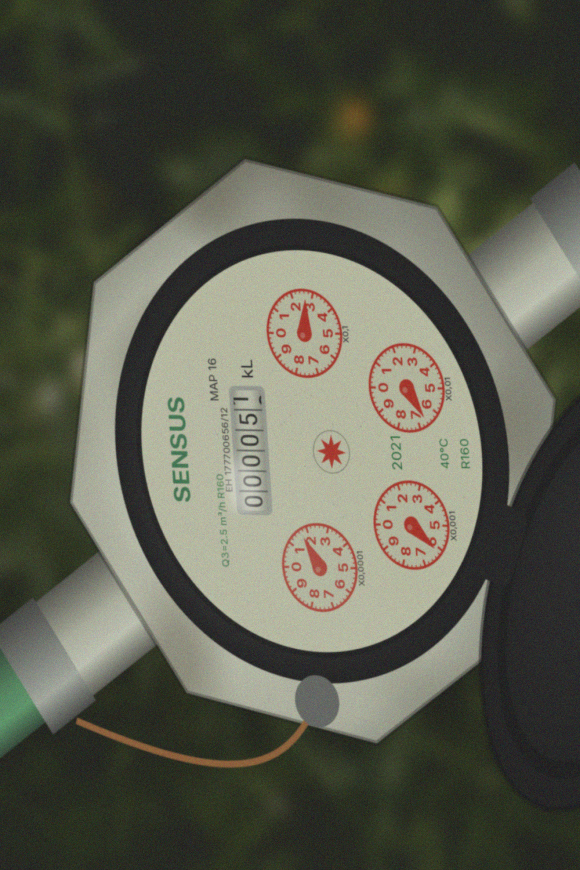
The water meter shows 51.2661; kL
